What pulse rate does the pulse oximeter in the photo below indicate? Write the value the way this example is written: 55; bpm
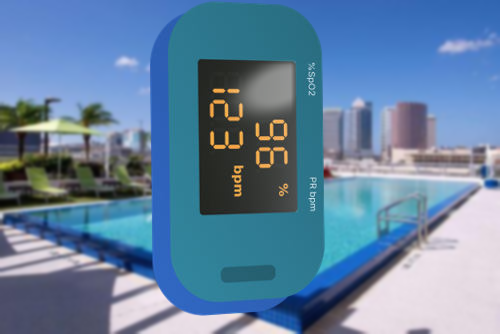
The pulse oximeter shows 123; bpm
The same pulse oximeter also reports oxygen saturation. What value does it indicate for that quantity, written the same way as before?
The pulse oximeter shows 96; %
